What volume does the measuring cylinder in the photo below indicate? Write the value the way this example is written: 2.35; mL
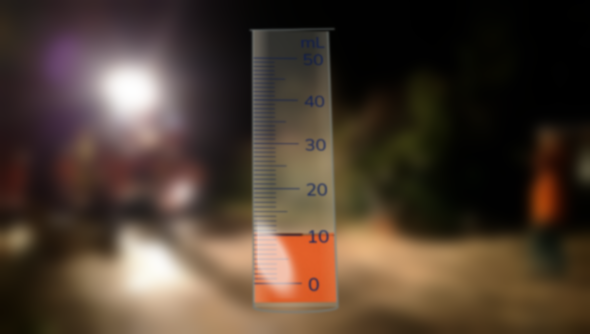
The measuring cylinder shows 10; mL
